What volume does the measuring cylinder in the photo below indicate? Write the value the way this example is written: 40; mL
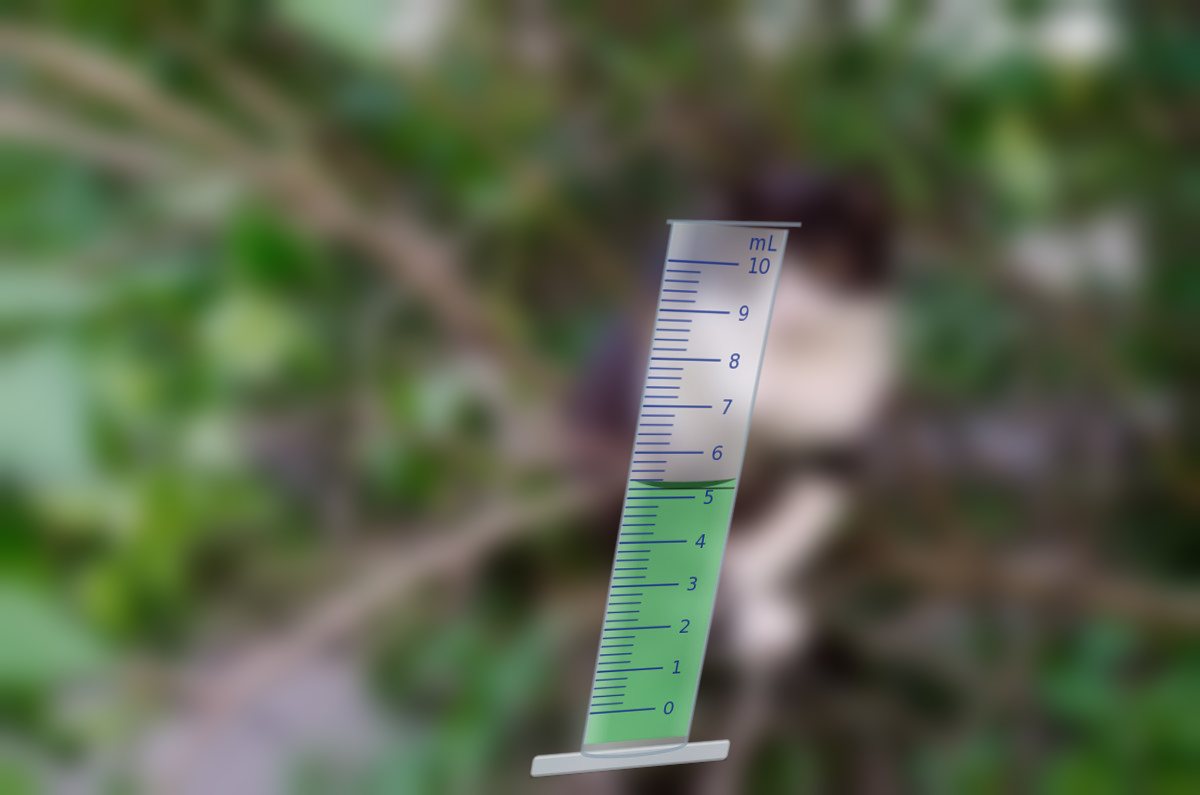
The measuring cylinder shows 5.2; mL
